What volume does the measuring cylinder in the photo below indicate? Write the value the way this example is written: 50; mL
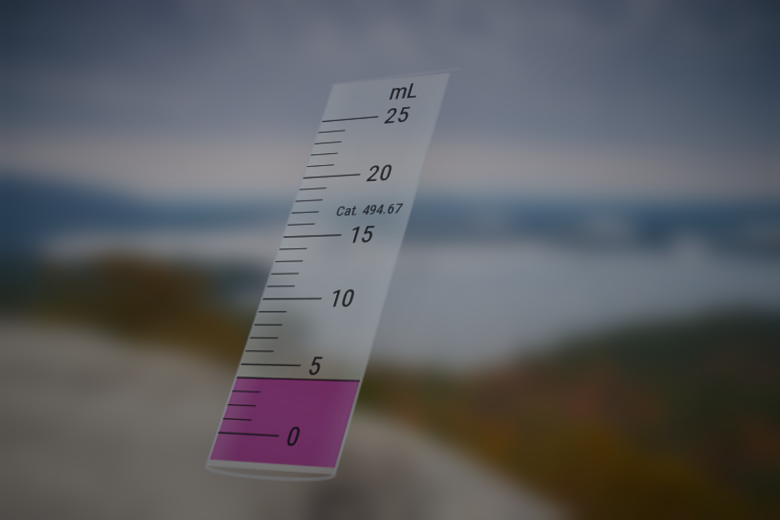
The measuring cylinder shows 4; mL
